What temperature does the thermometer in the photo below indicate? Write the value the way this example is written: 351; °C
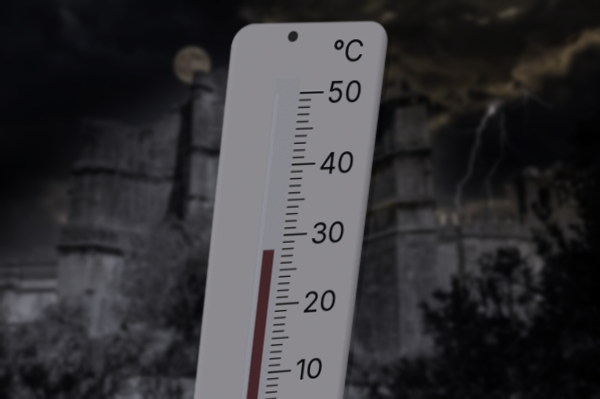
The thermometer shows 28; °C
